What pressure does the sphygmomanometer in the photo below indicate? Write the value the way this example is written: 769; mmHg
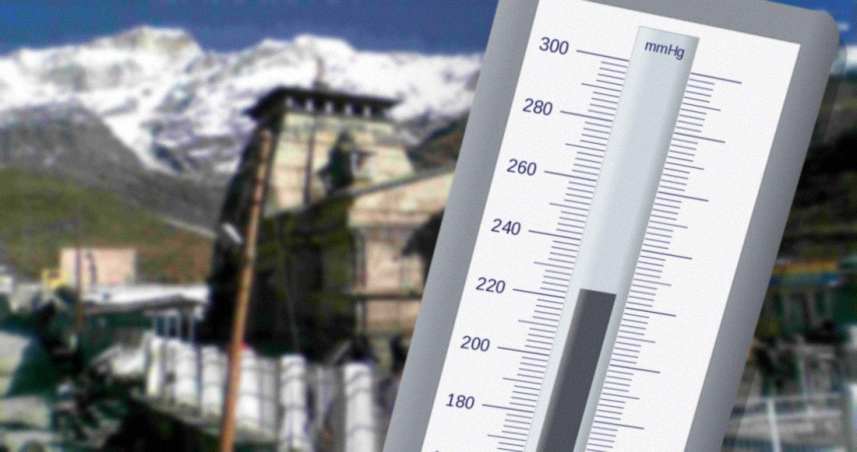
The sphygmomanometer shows 224; mmHg
